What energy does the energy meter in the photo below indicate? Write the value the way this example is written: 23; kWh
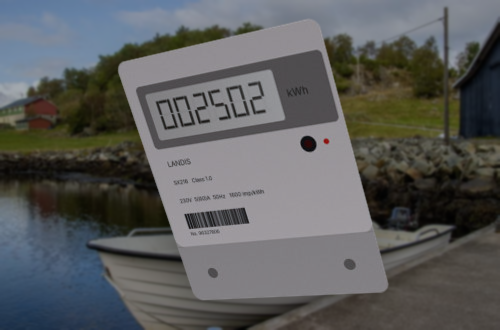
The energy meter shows 2502; kWh
